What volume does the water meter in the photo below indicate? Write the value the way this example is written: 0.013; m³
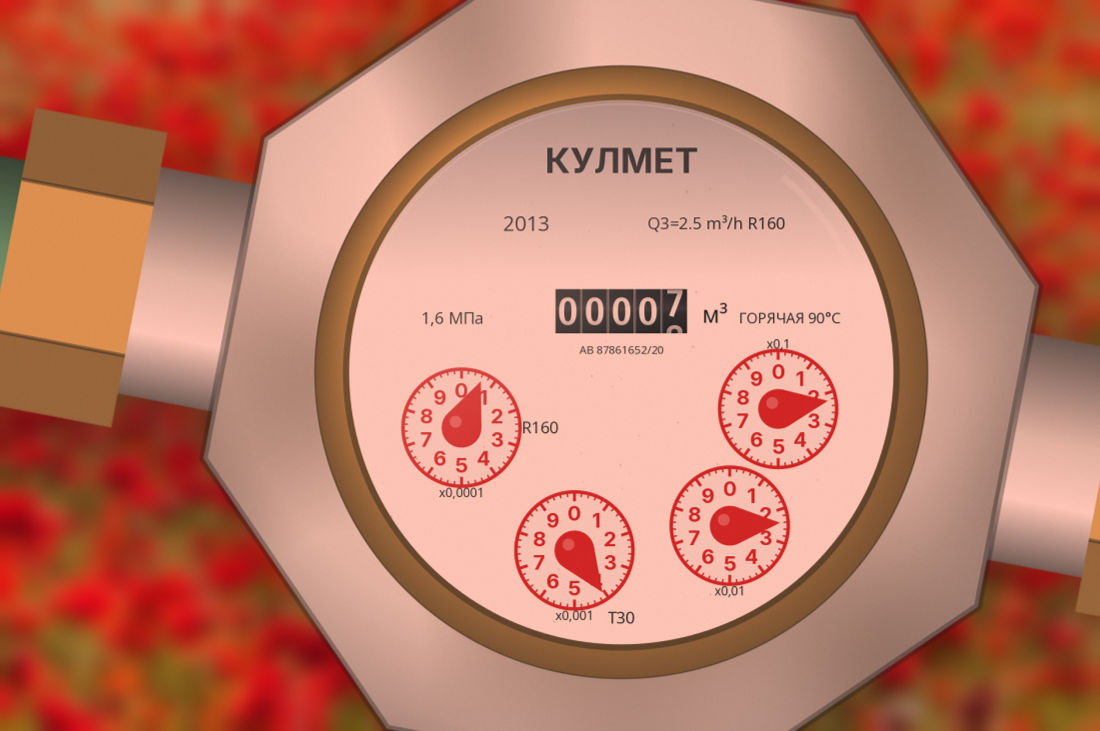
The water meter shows 7.2240; m³
